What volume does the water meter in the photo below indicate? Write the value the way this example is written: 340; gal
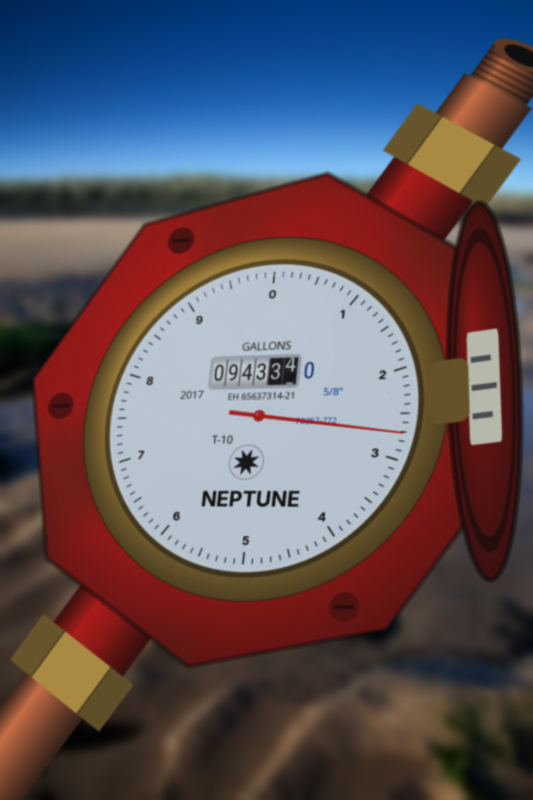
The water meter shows 943342.7; gal
